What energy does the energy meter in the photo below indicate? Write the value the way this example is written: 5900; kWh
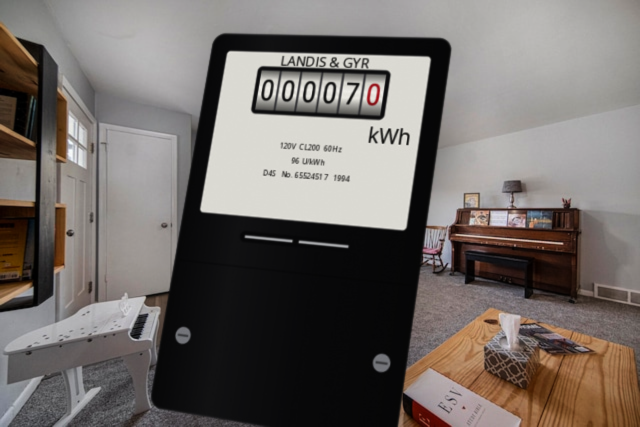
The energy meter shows 7.0; kWh
